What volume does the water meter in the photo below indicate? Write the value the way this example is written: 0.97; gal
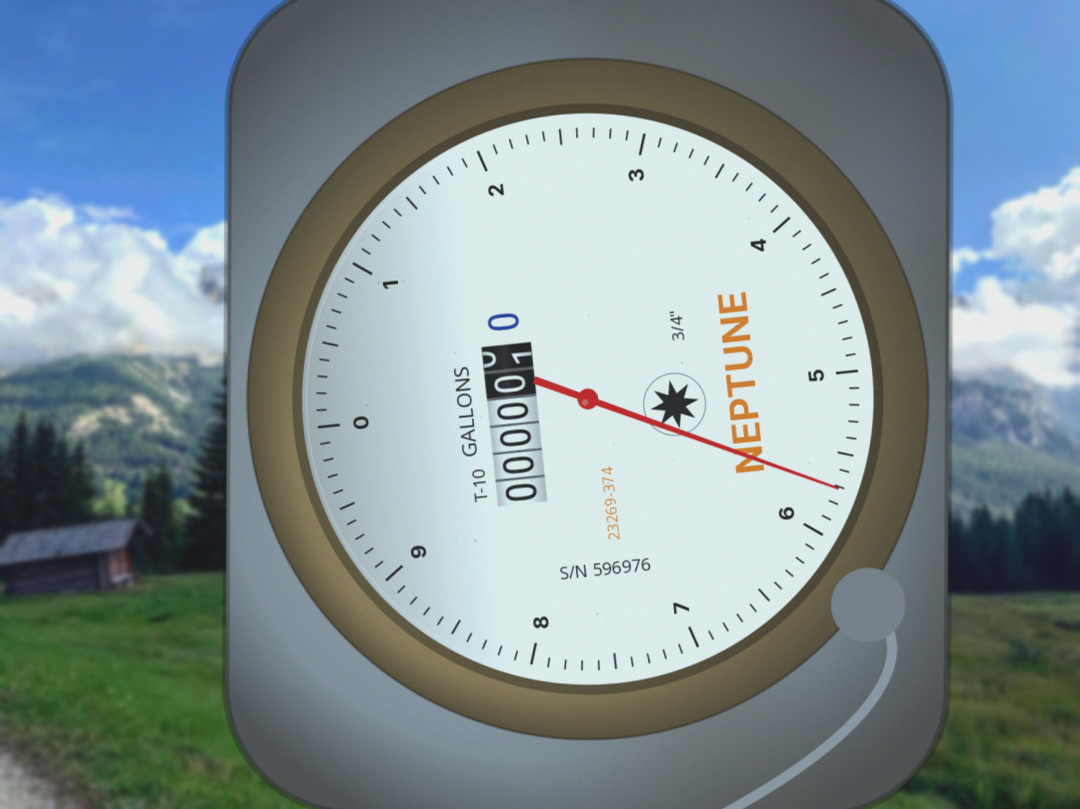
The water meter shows 5.7; gal
